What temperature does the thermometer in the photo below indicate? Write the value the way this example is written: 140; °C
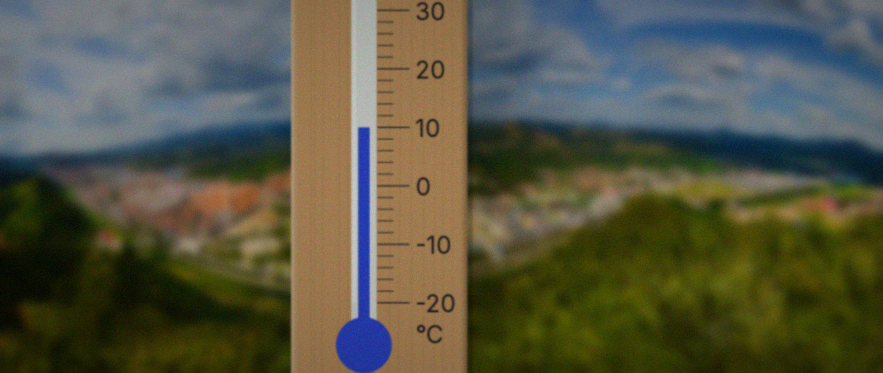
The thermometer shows 10; °C
